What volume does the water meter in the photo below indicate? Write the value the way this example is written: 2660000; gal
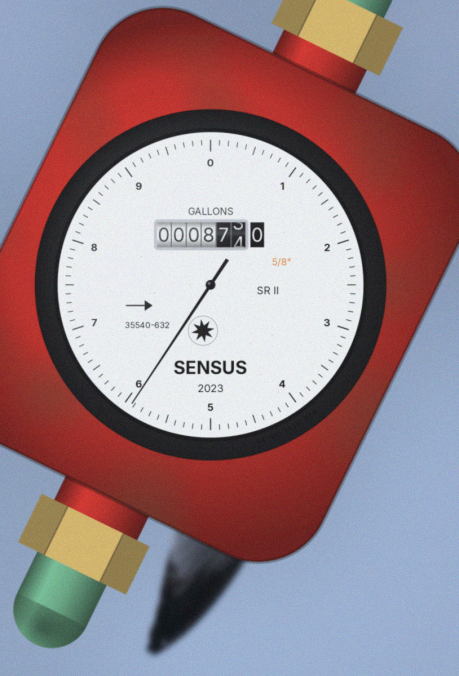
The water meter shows 8735.9; gal
